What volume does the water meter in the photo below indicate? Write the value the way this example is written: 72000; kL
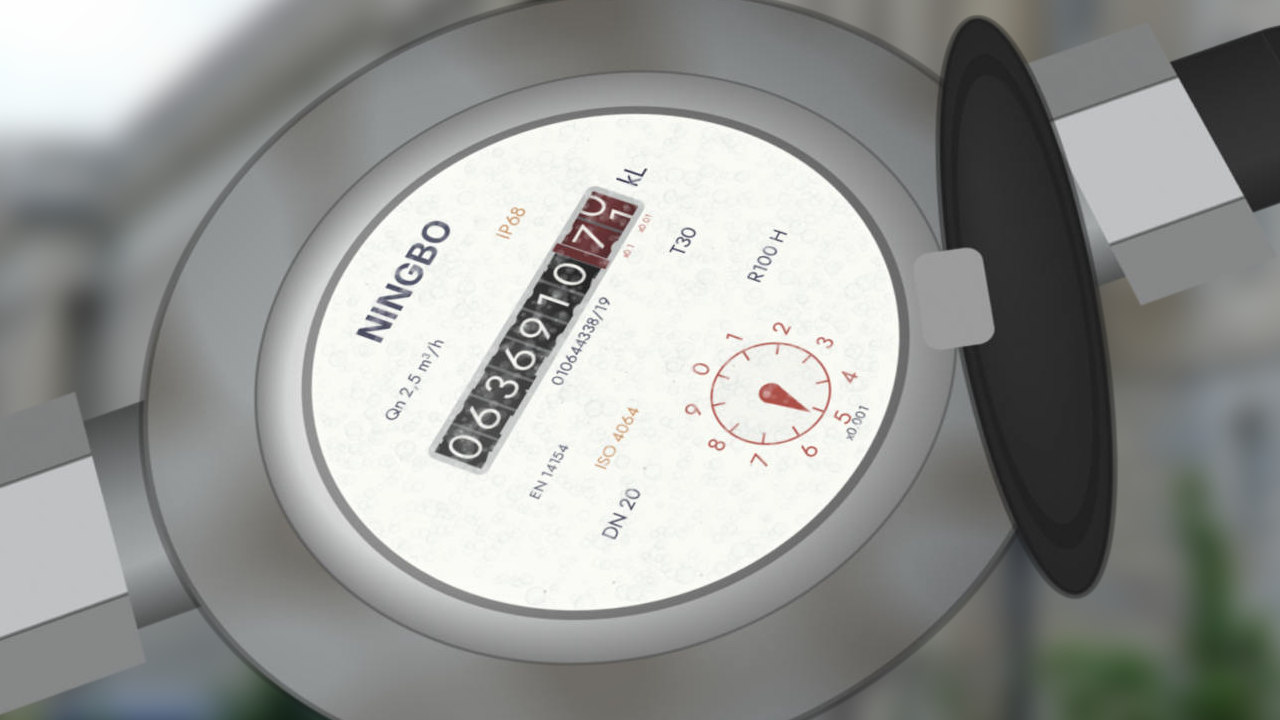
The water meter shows 636910.705; kL
